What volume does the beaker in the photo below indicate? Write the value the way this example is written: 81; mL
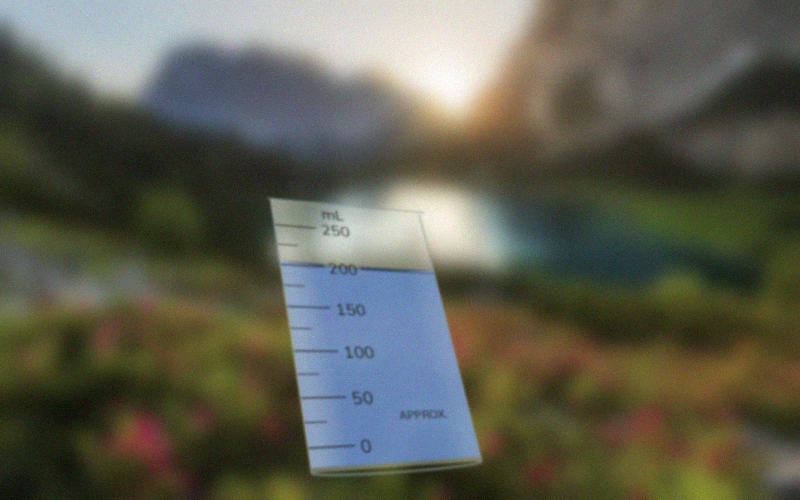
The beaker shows 200; mL
